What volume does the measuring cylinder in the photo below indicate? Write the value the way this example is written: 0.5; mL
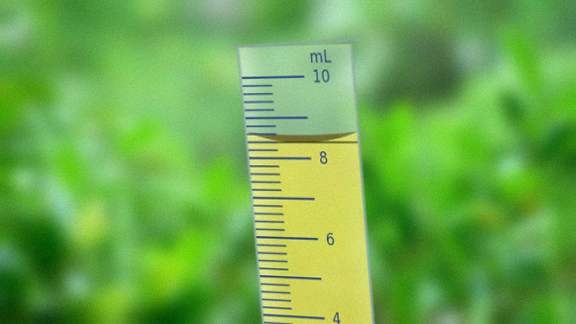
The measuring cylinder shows 8.4; mL
